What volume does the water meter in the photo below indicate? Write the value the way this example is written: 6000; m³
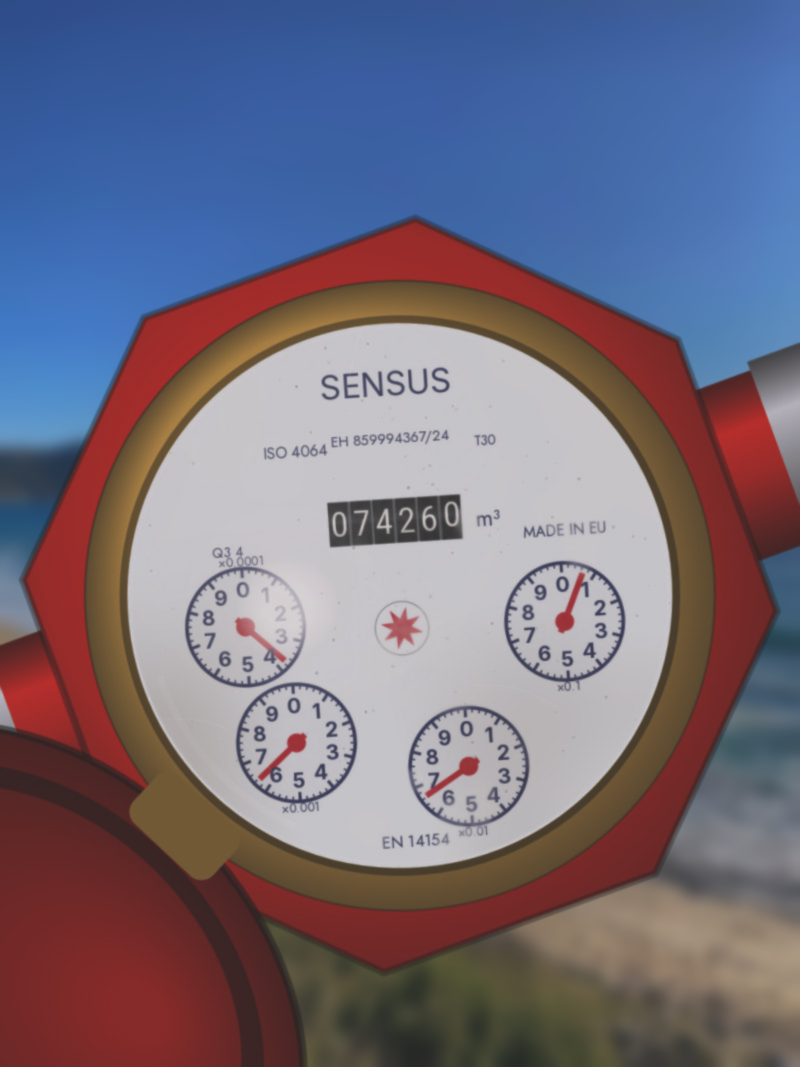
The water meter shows 74260.0663; m³
